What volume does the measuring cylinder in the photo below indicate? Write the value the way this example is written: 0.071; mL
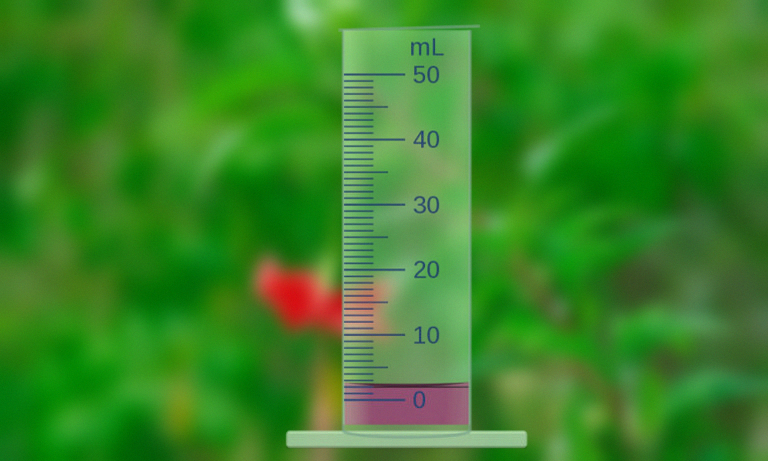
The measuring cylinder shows 2; mL
